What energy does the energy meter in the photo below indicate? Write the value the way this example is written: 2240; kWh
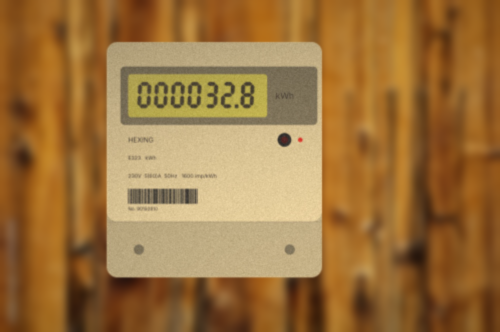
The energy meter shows 32.8; kWh
